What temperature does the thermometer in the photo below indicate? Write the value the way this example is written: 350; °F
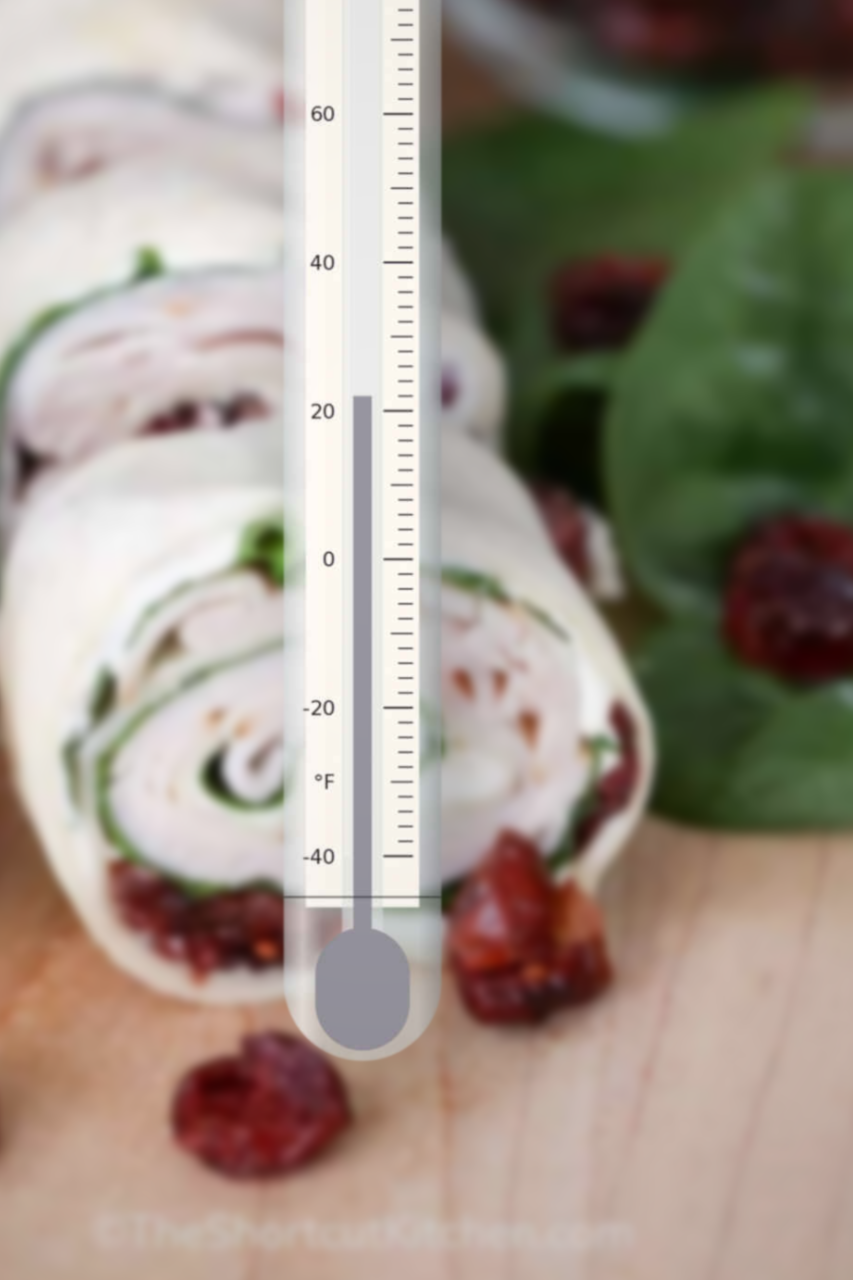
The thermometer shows 22; °F
